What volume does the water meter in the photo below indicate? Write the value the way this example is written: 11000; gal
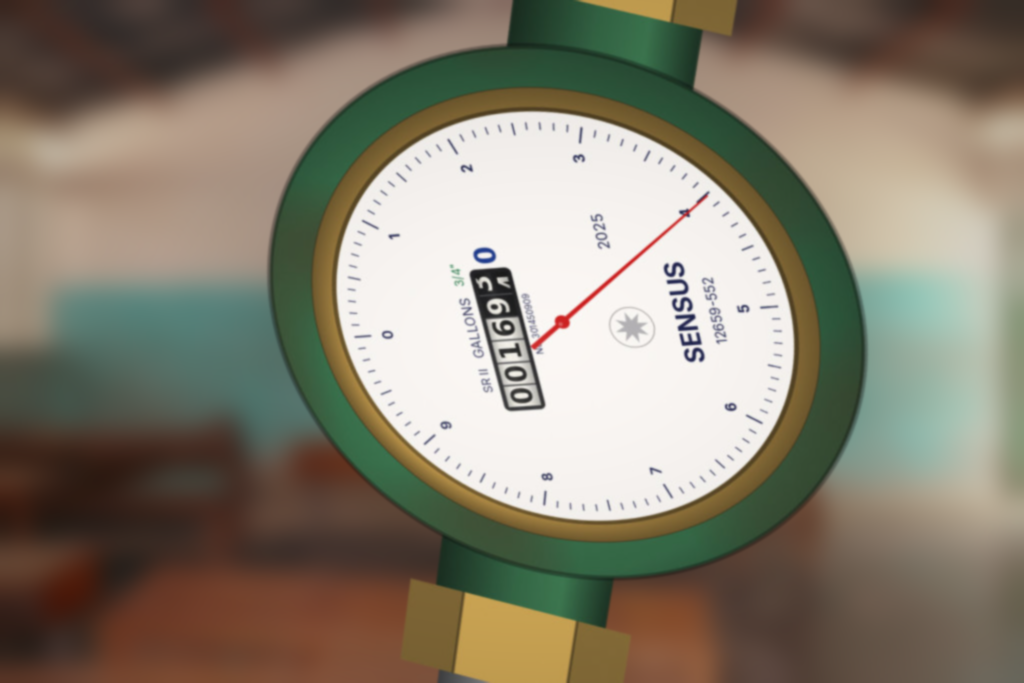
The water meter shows 16934.0; gal
